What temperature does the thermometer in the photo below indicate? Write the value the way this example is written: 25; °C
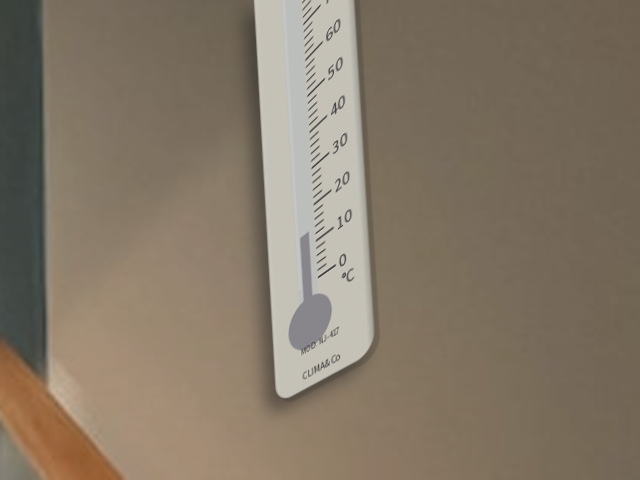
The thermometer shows 14; °C
